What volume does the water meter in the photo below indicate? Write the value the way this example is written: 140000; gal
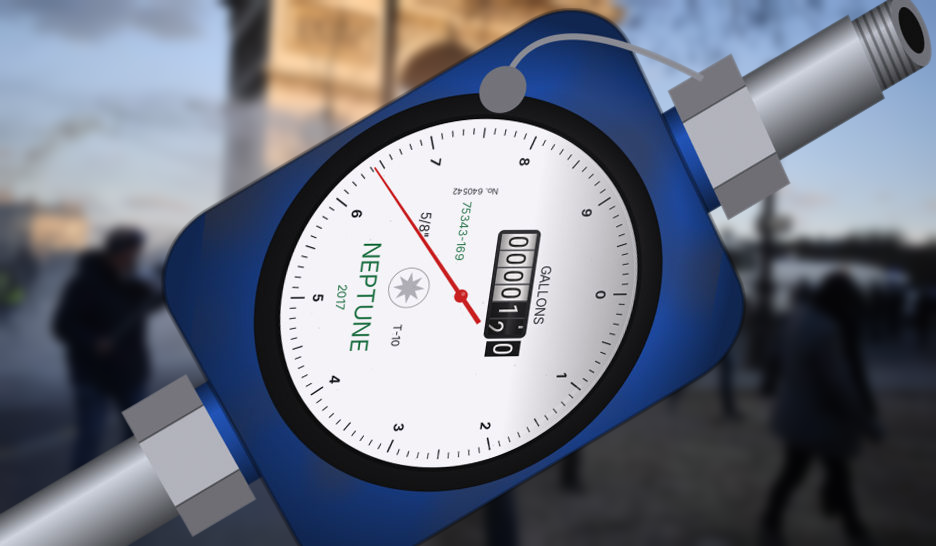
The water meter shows 116.4; gal
